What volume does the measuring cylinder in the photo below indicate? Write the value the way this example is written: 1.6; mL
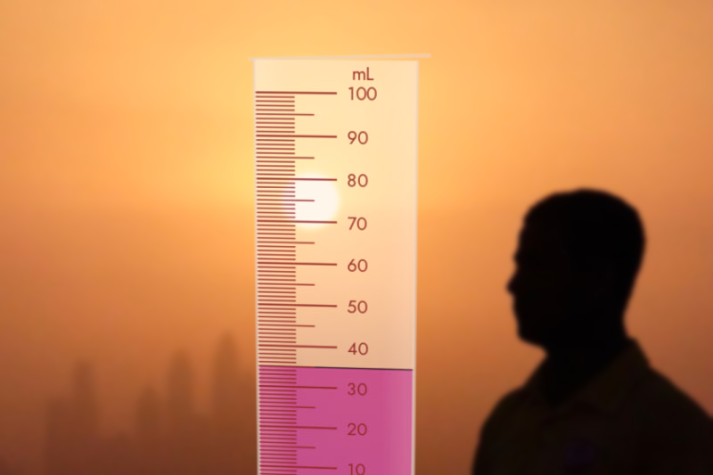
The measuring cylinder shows 35; mL
